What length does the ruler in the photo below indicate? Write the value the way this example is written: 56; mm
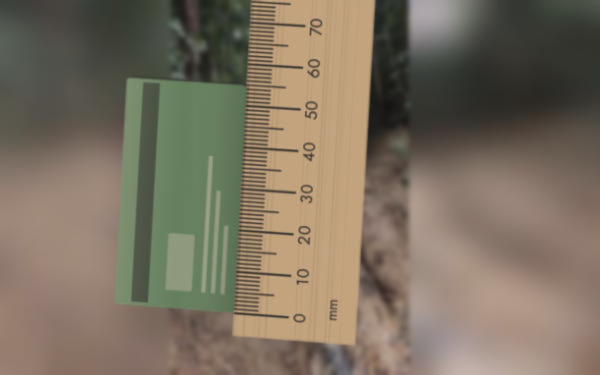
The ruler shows 55; mm
